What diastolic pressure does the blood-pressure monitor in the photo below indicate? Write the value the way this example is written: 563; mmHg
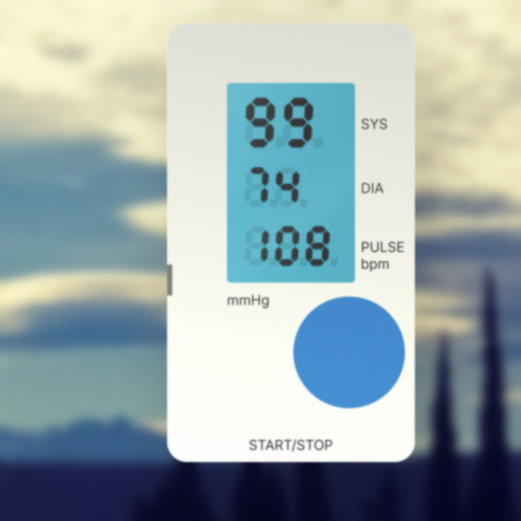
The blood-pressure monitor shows 74; mmHg
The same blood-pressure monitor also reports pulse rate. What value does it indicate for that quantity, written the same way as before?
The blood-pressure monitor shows 108; bpm
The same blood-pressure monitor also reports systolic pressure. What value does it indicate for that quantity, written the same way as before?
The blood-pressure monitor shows 99; mmHg
